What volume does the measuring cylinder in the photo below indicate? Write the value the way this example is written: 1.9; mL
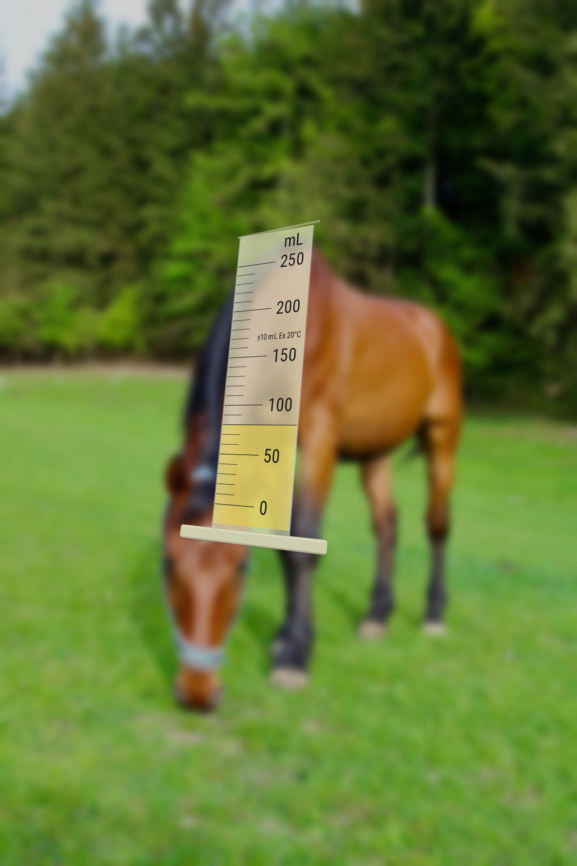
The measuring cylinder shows 80; mL
